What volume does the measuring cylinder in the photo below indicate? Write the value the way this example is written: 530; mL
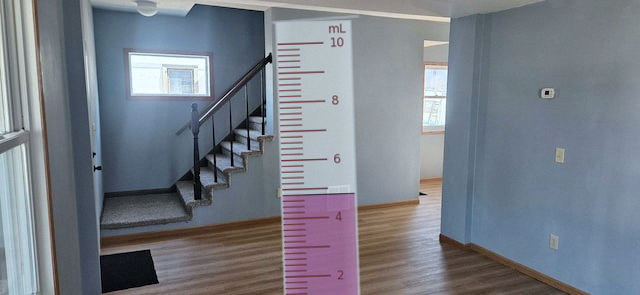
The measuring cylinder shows 4.8; mL
